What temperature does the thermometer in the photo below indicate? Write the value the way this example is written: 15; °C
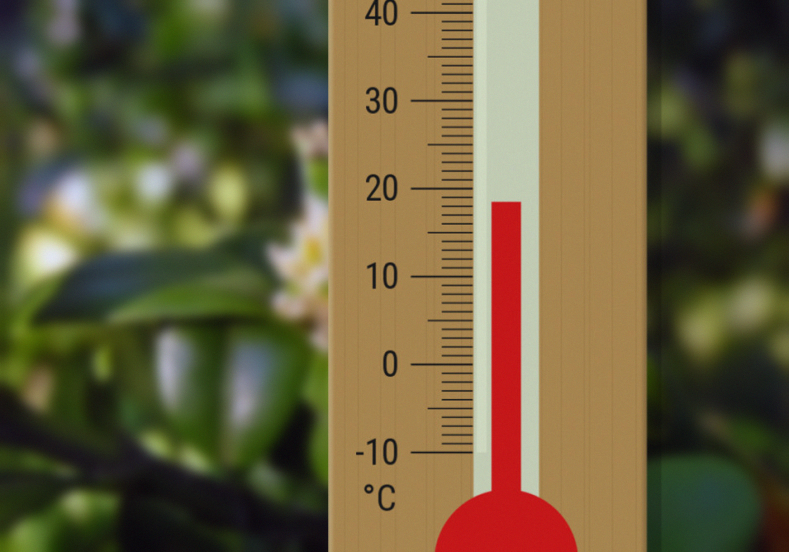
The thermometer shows 18.5; °C
